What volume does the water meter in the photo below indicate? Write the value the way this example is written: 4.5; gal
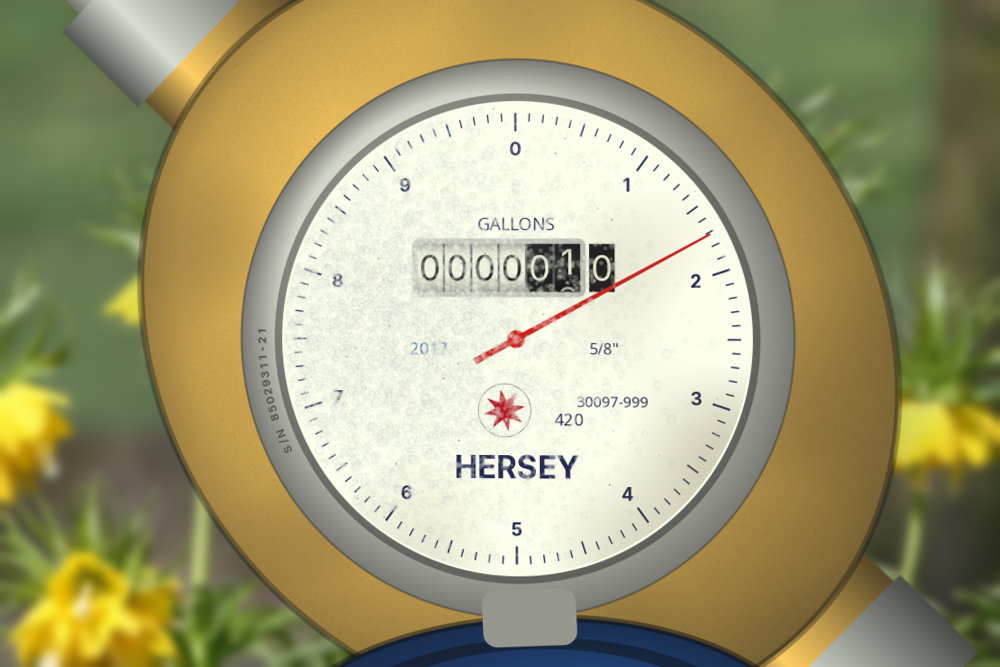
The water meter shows 11.7; gal
